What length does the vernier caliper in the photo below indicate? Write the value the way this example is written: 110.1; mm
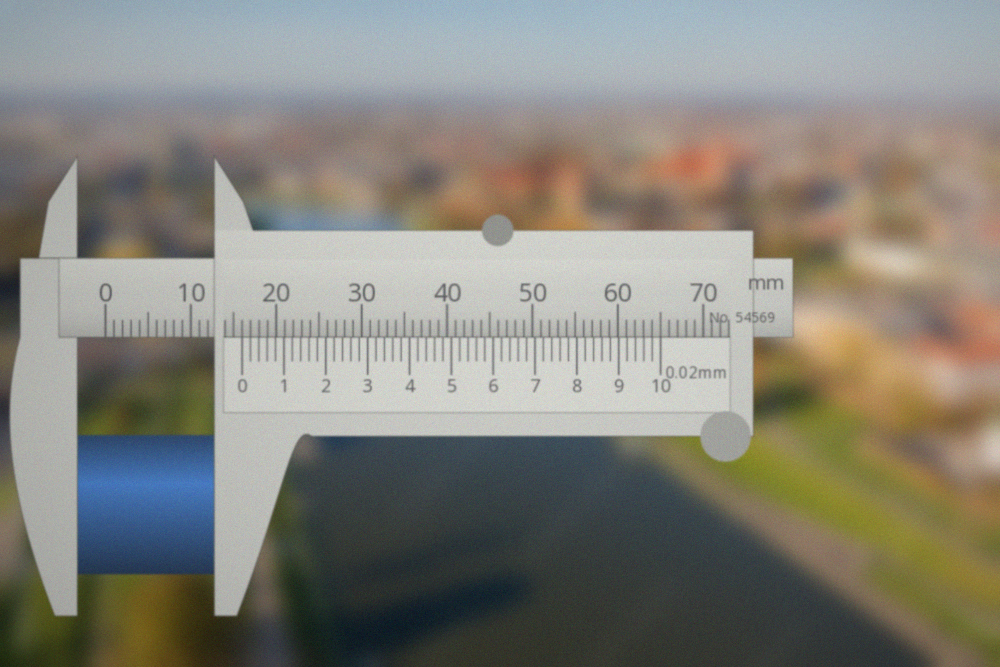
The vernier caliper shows 16.0; mm
